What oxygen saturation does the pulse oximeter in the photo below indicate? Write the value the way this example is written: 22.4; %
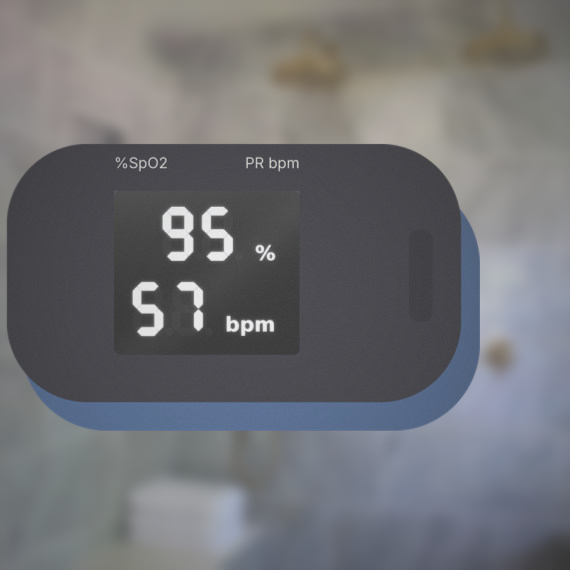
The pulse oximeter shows 95; %
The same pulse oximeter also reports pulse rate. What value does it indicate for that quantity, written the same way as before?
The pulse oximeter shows 57; bpm
